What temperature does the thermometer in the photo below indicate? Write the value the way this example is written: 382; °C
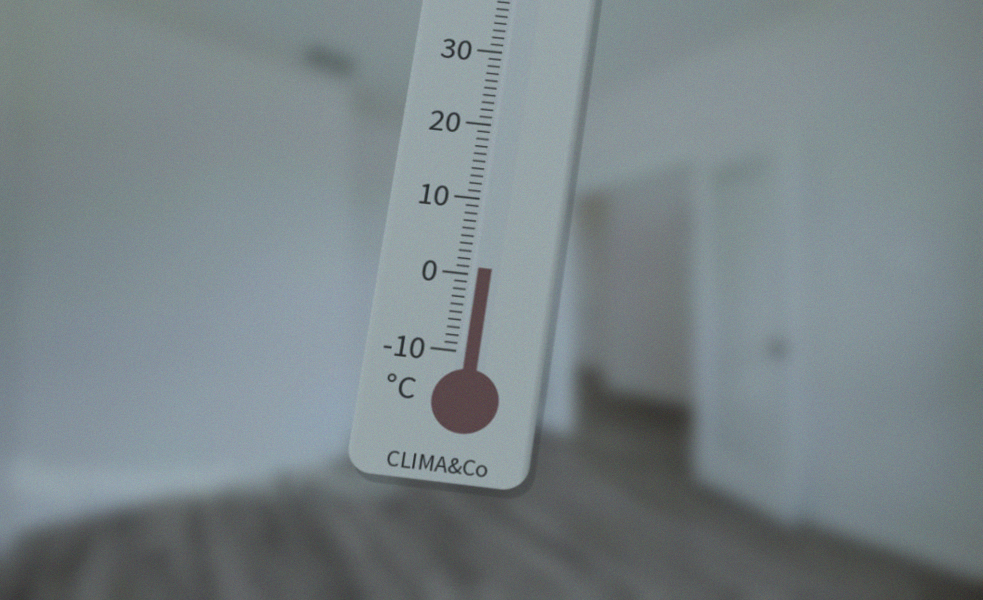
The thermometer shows 1; °C
